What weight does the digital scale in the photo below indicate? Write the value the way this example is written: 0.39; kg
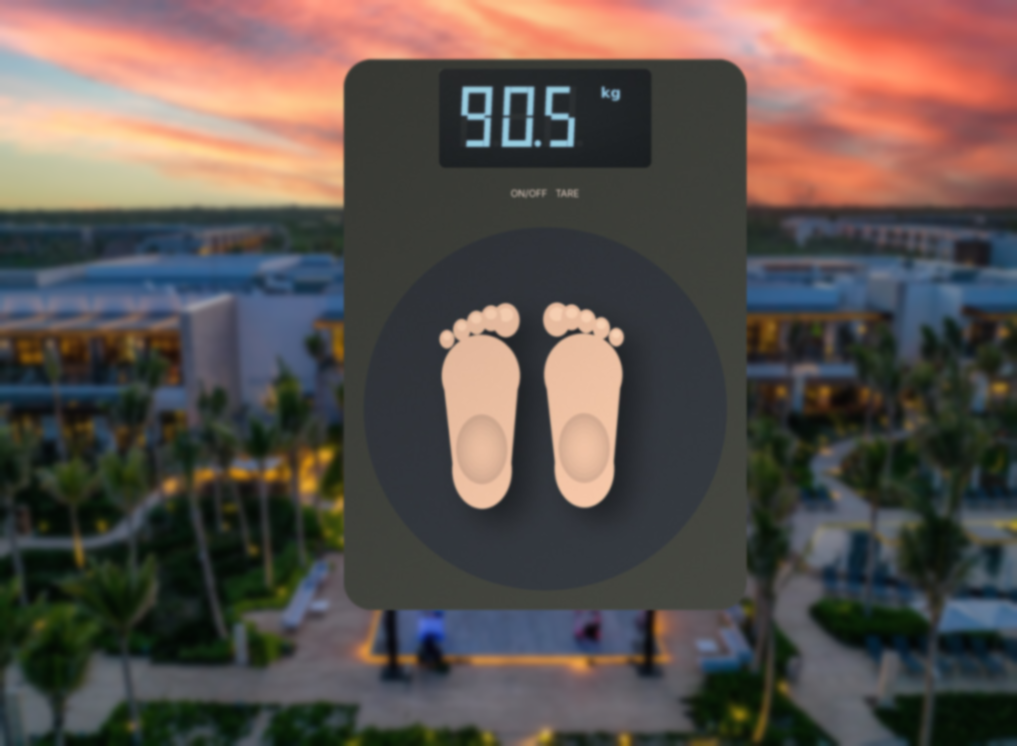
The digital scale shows 90.5; kg
